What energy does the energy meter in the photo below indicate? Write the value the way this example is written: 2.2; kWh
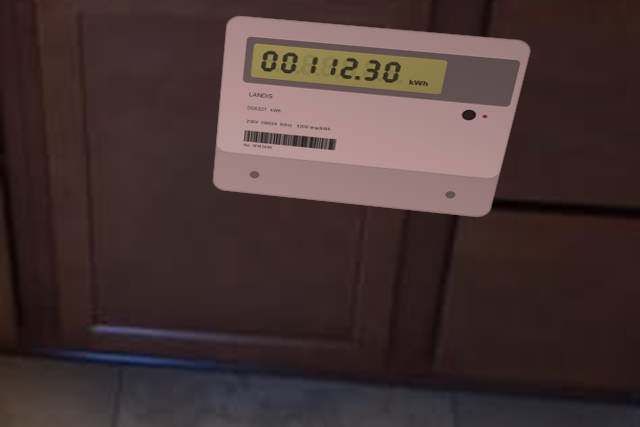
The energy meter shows 112.30; kWh
